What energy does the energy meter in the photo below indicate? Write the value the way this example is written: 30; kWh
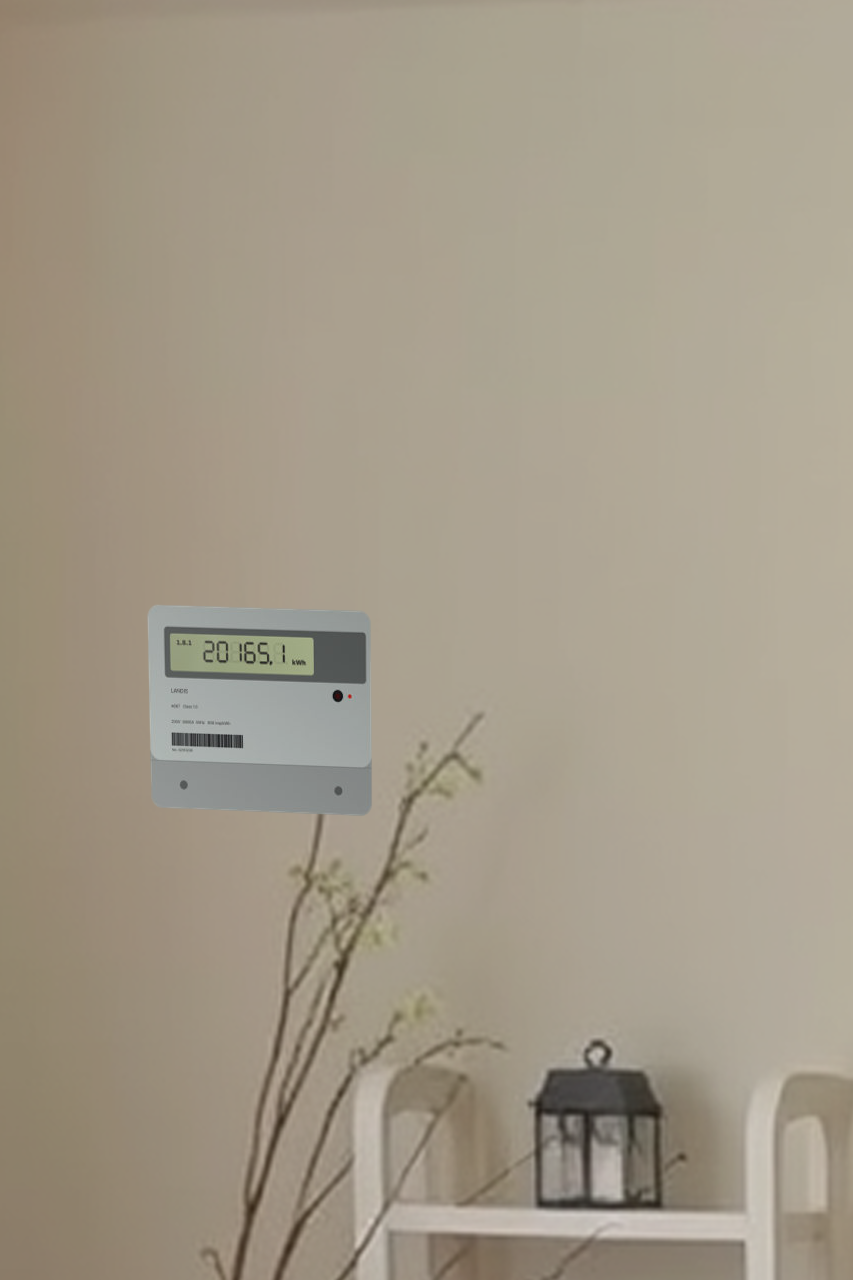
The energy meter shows 20165.1; kWh
